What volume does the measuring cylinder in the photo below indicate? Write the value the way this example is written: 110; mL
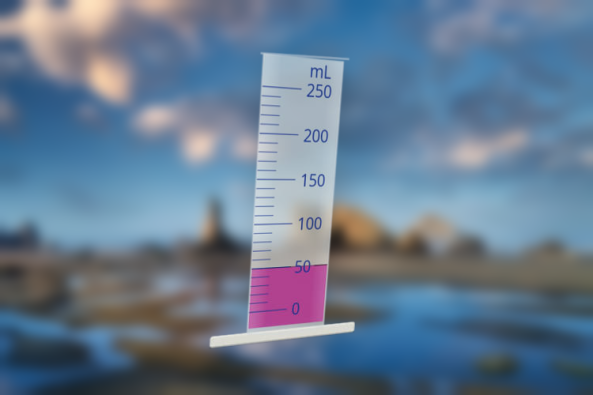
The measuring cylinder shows 50; mL
